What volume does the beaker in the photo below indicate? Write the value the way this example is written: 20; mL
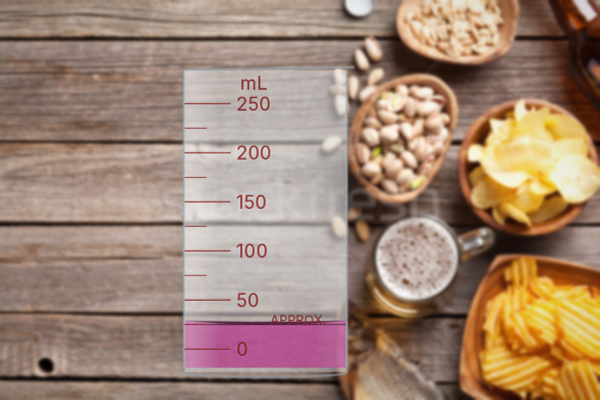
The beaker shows 25; mL
